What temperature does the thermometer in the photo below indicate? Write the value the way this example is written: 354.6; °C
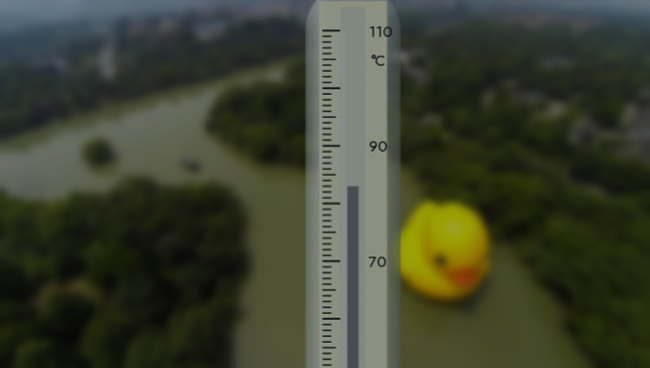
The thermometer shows 83; °C
